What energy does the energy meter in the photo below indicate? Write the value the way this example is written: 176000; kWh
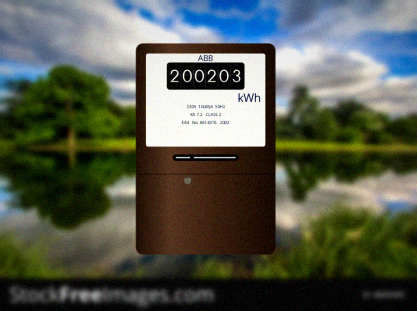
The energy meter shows 200203; kWh
